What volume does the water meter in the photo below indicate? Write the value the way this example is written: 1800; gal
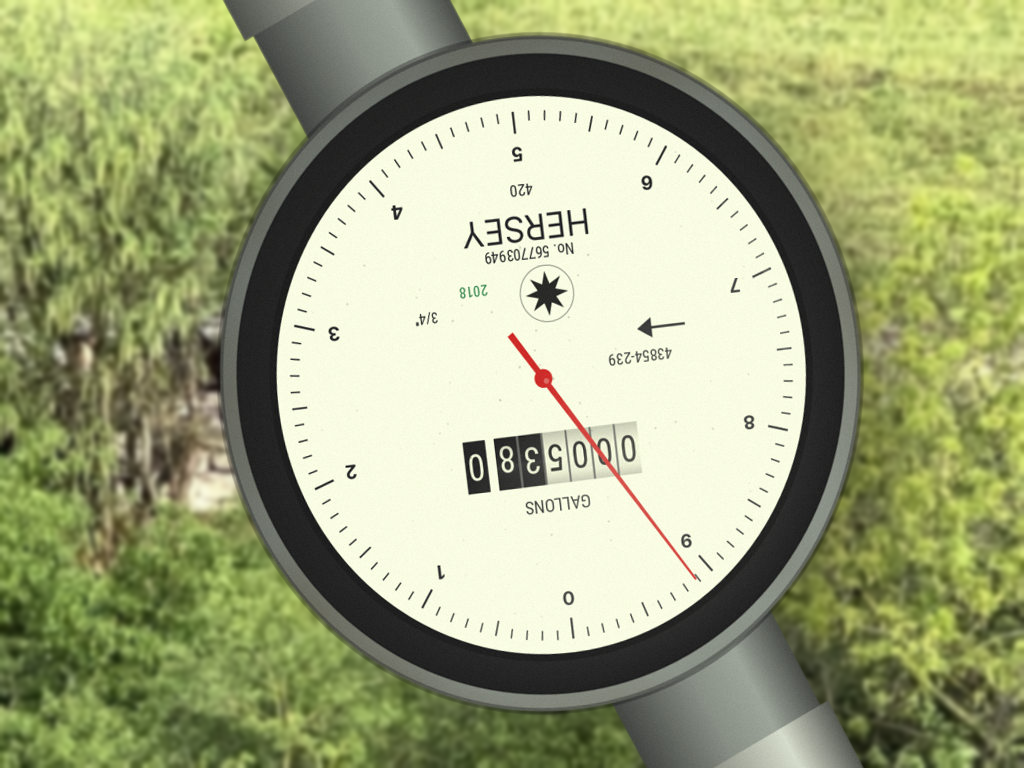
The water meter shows 5379.1; gal
